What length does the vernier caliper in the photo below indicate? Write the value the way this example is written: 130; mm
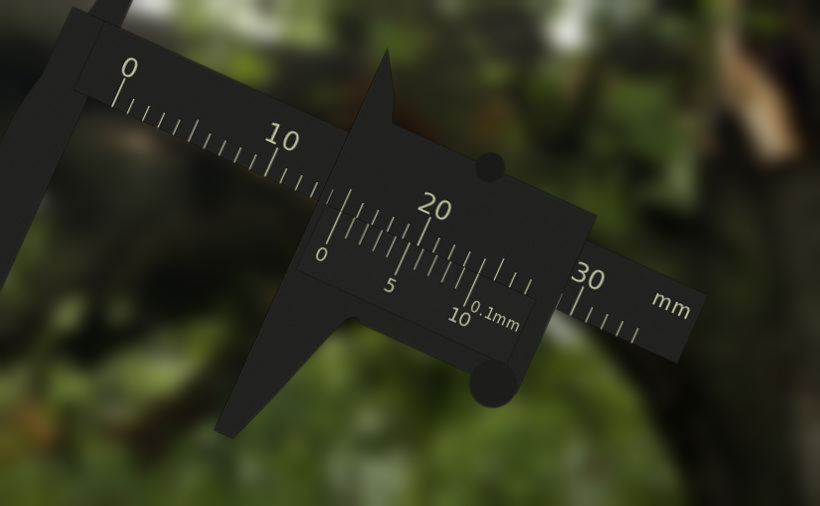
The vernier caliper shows 15.0; mm
